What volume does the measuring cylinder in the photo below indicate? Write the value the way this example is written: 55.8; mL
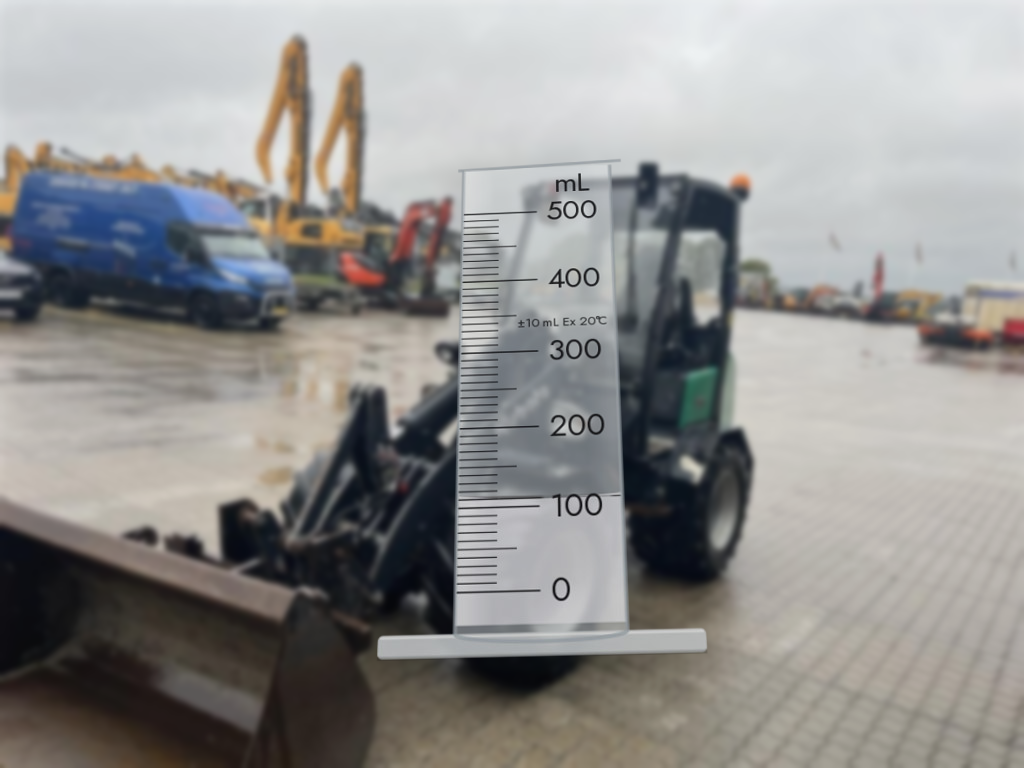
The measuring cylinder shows 110; mL
